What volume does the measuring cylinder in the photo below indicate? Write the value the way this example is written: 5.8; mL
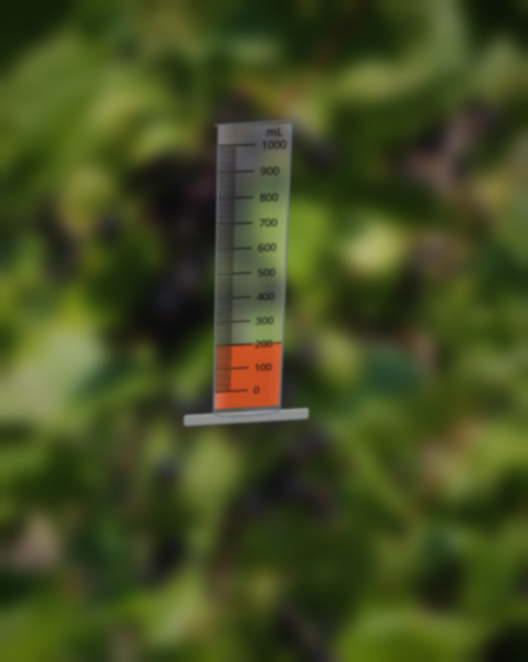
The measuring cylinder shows 200; mL
